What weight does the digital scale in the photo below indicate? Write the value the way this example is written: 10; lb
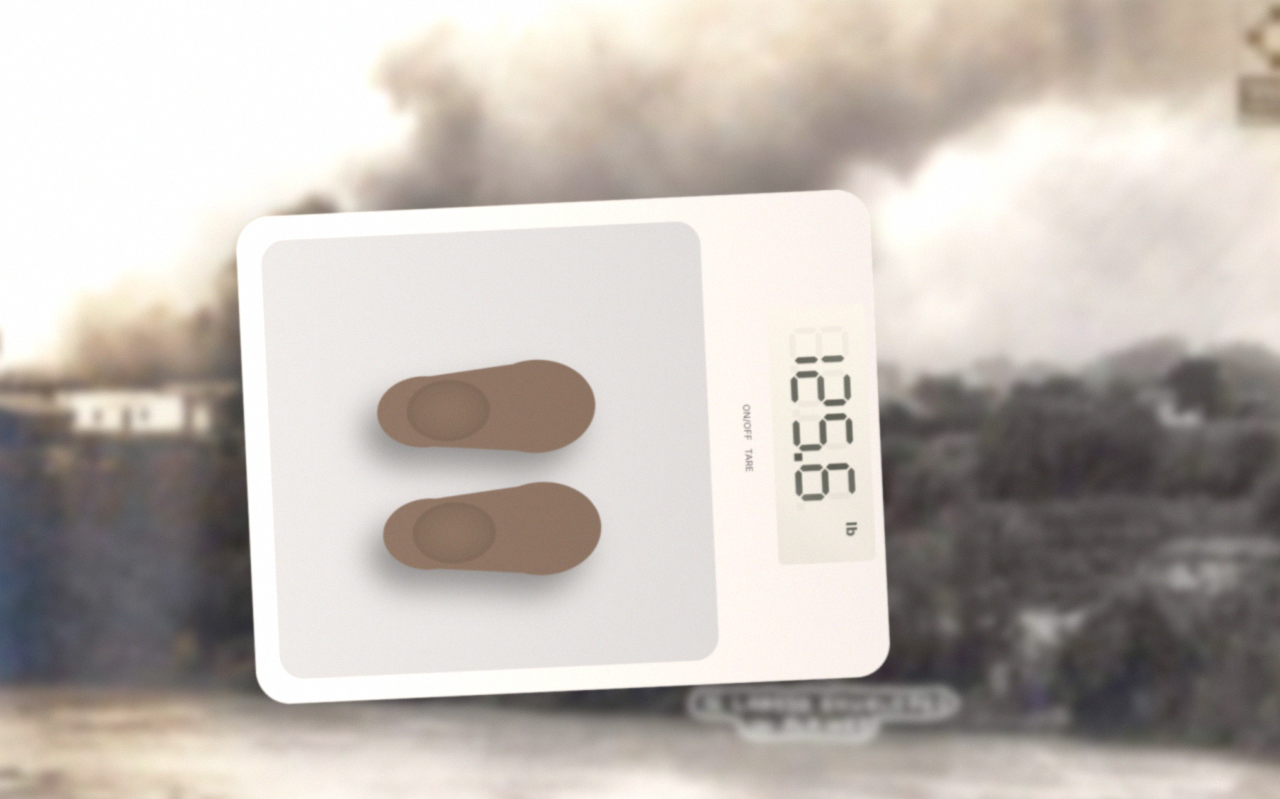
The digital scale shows 125.6; lb
